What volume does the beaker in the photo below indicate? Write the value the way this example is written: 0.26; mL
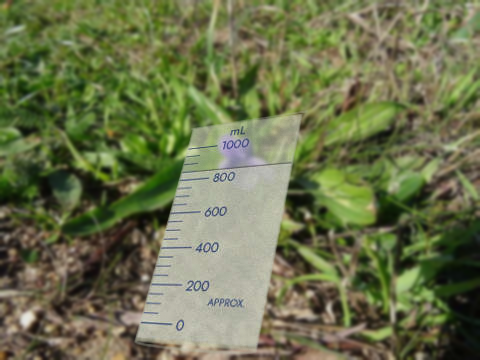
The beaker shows 850; mL
